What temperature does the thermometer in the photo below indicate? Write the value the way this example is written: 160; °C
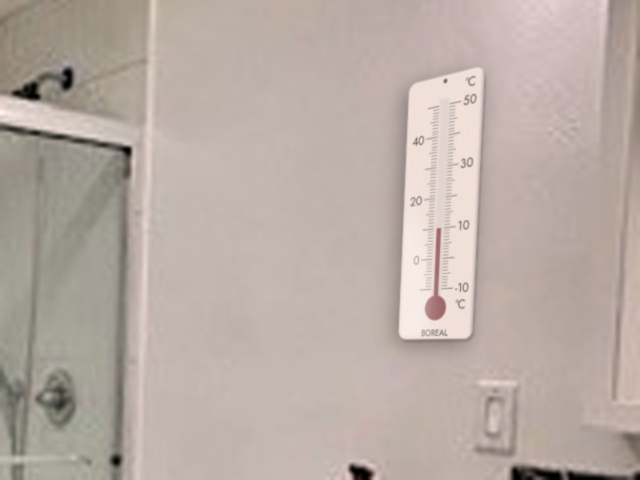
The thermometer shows 10; °C
